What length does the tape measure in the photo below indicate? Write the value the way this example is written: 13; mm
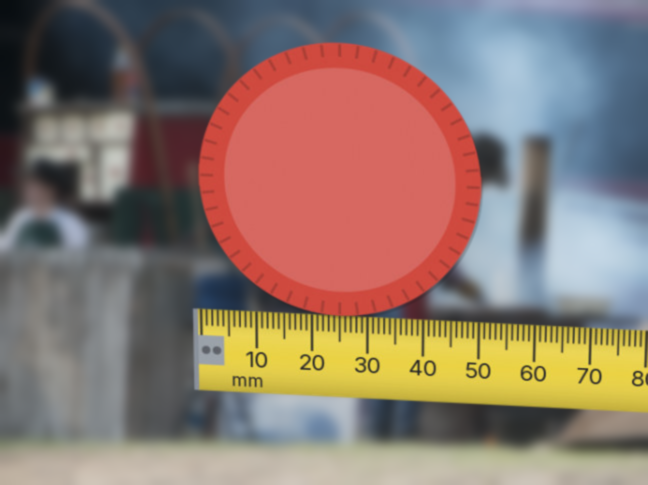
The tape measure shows 50; mm
